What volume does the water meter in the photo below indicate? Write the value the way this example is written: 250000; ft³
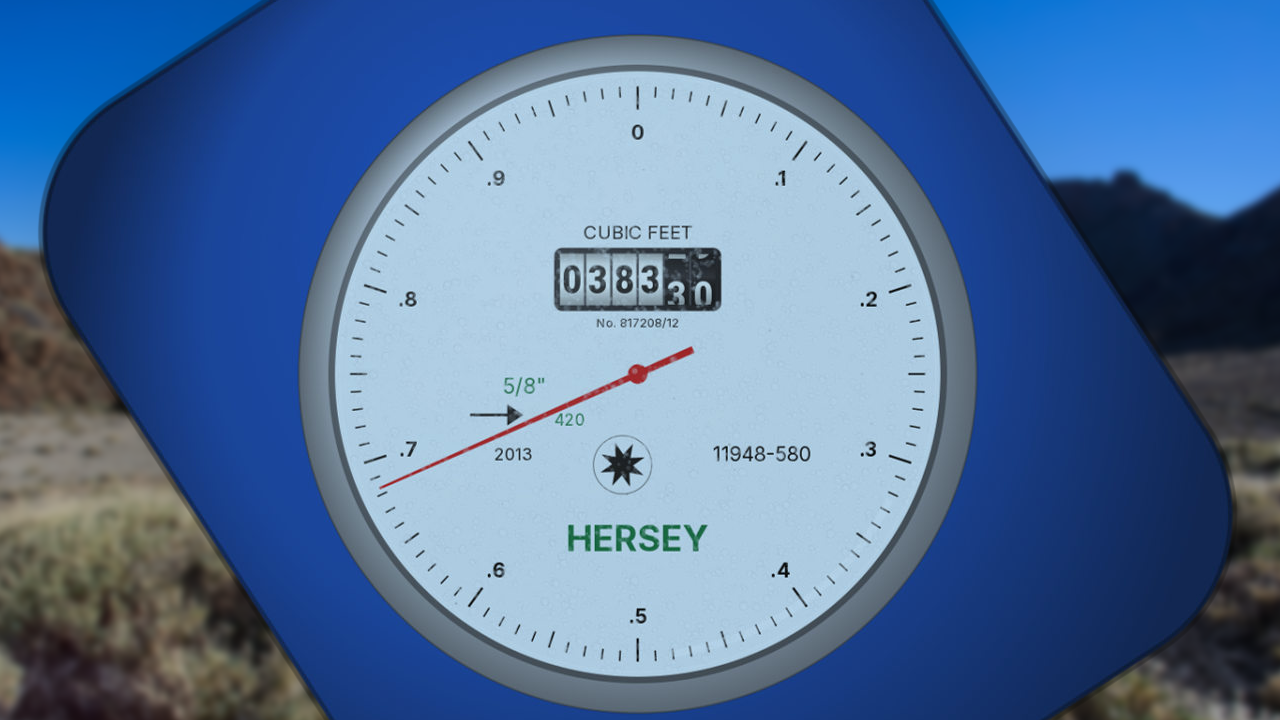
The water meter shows 38329.68; ft³
